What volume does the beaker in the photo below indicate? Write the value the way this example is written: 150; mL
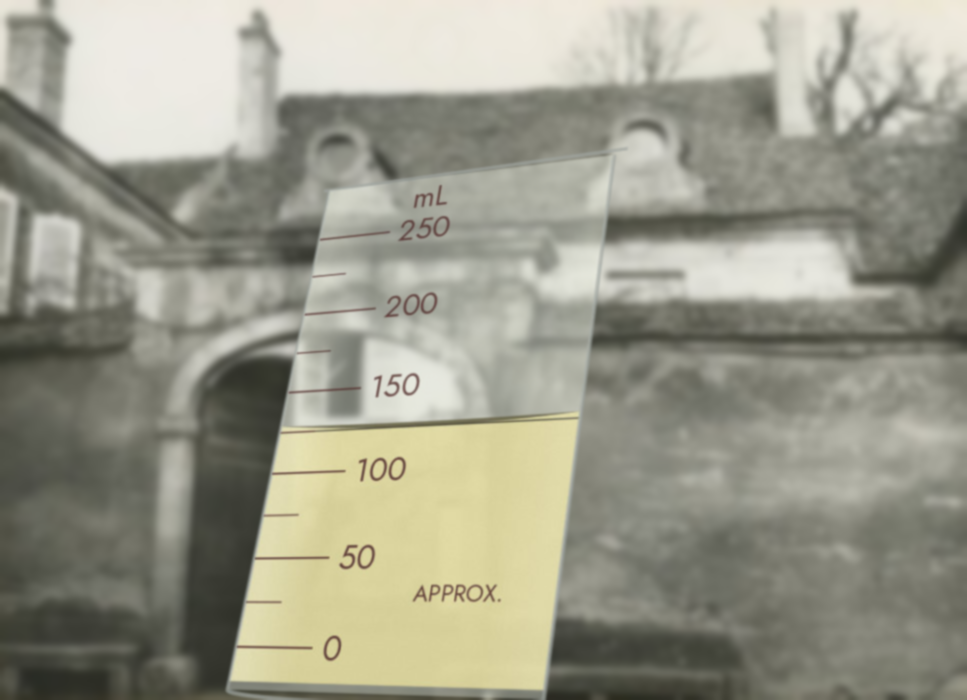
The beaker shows 125; mL
